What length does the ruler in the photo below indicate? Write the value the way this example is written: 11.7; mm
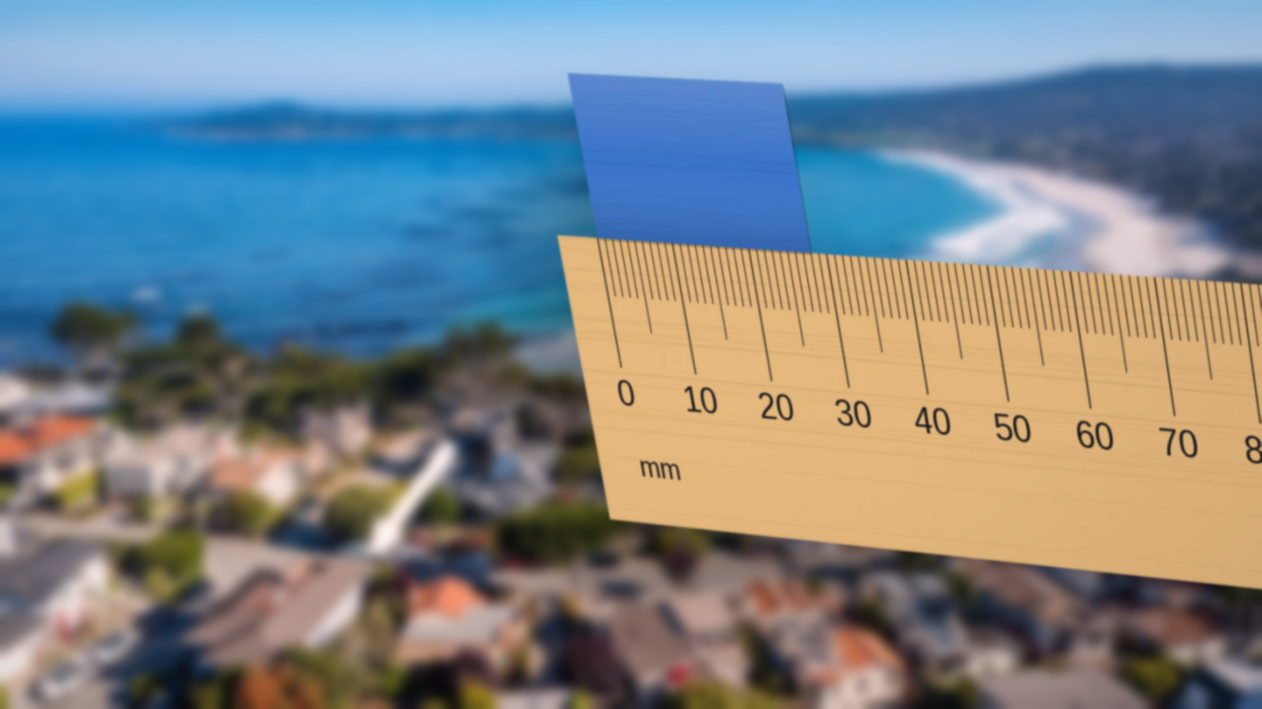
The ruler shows 28; mm
